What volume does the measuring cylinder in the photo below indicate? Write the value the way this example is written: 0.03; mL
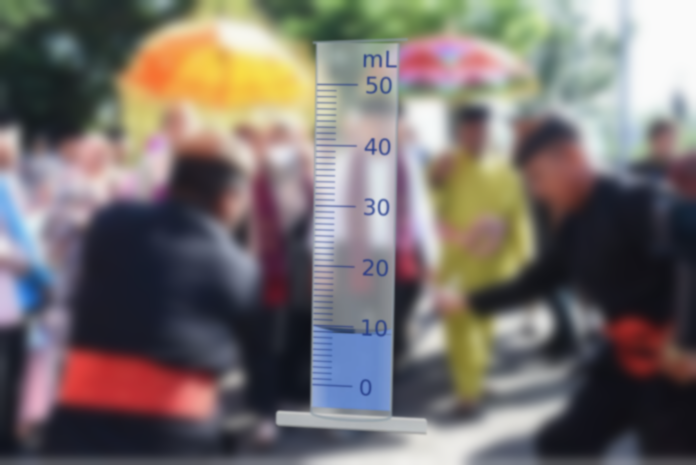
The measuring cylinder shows 9; mL
